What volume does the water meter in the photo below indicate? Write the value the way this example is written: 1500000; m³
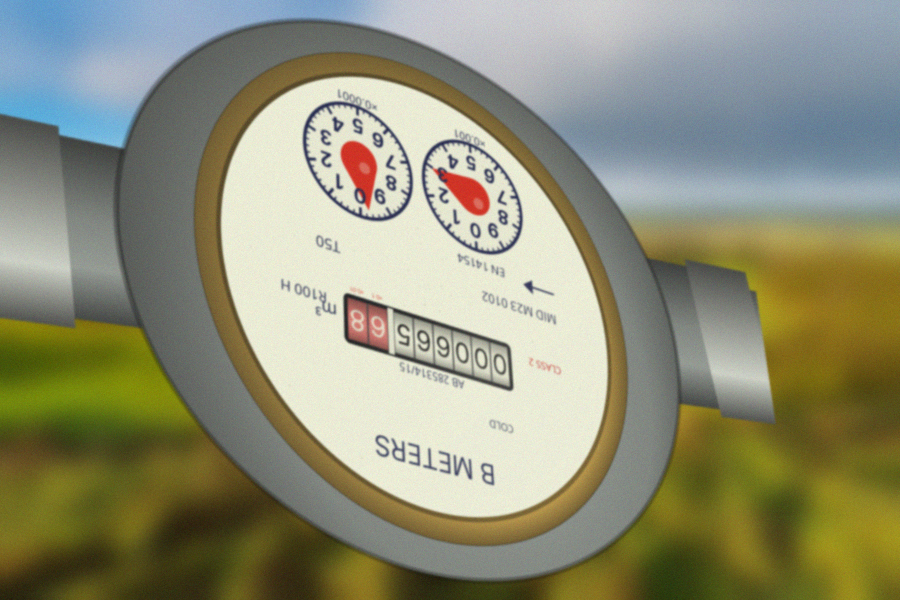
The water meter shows 665.6829; m³
